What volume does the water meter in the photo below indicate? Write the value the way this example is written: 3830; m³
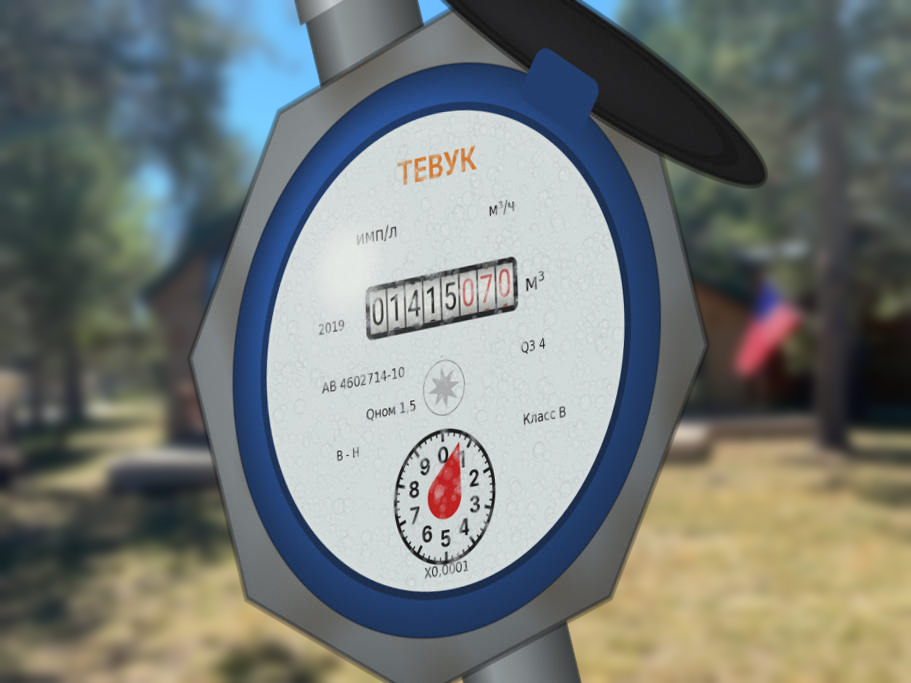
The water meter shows 1415.0700; m³
